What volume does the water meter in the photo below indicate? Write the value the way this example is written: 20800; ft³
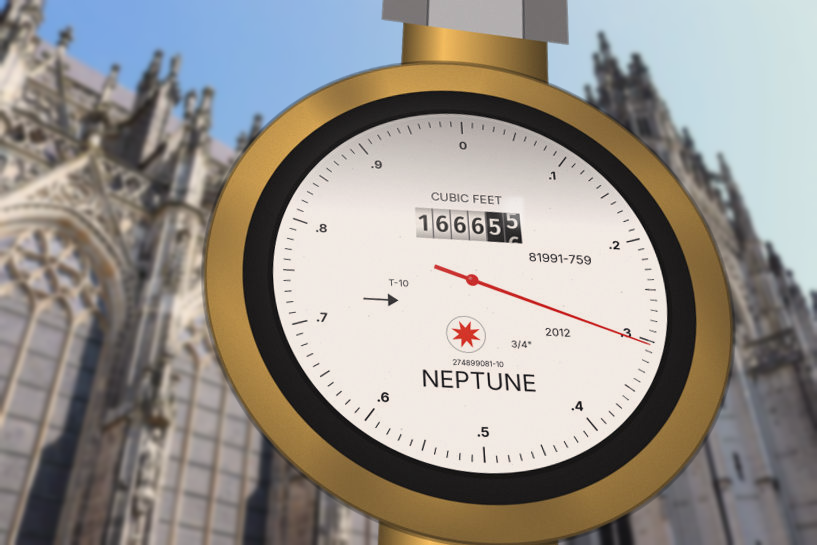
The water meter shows 166655.30; ft³
